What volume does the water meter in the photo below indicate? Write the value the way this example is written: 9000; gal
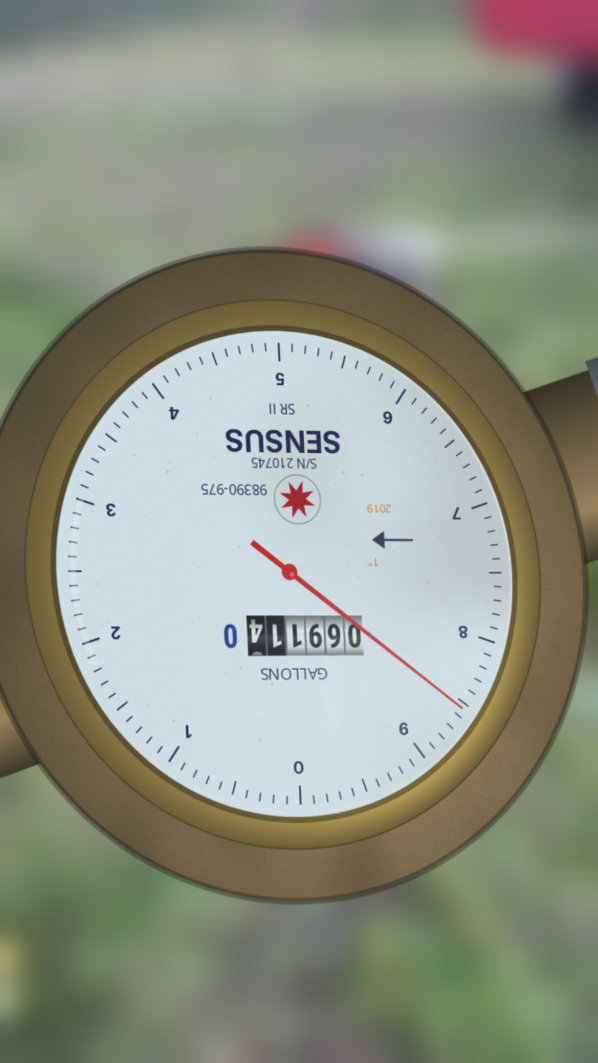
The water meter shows 691138.5; gal
